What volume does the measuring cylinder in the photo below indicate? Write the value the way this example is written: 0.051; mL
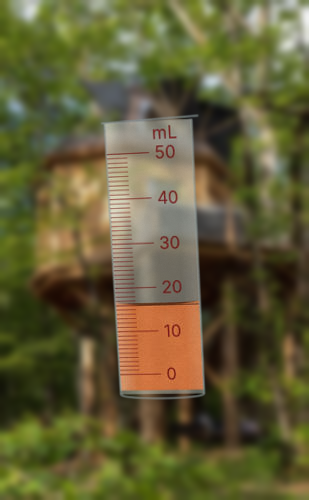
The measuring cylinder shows 16; mL
